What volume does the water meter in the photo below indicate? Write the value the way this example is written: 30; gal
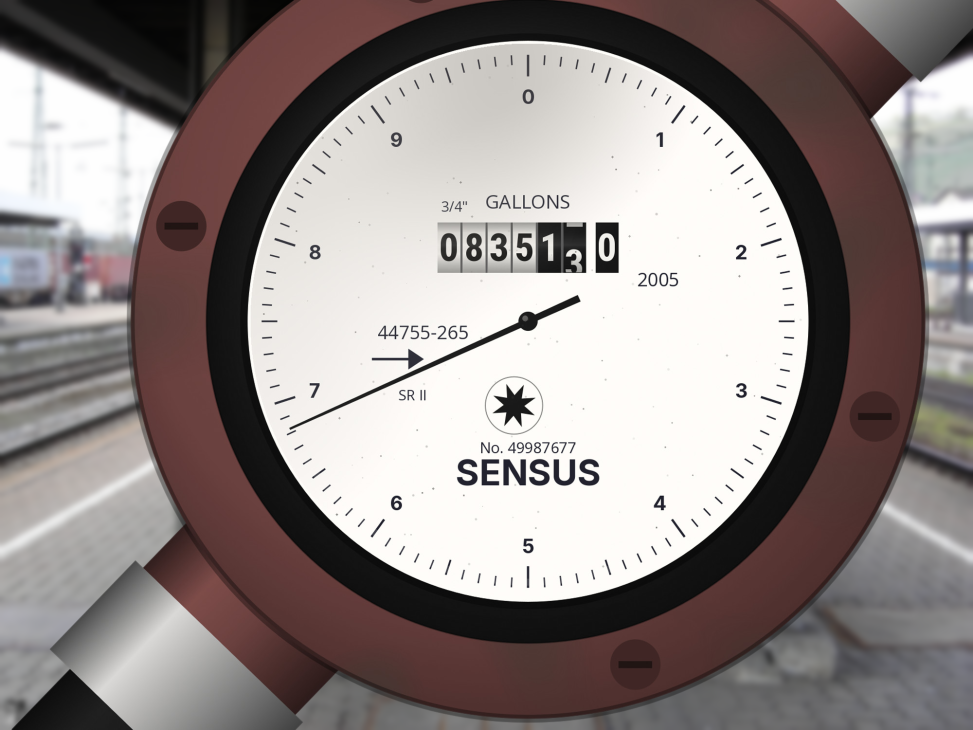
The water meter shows 835126.8; gal
